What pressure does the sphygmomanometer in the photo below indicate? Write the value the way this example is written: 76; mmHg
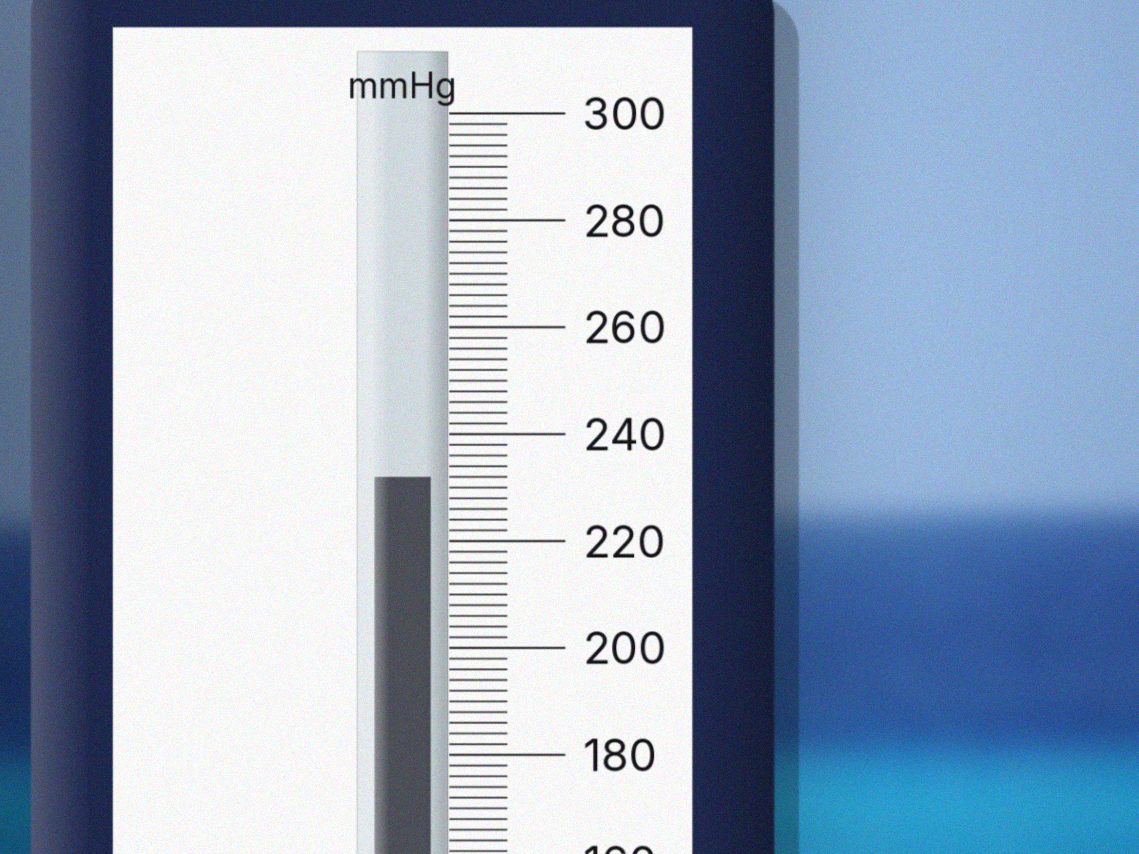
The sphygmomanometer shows 232; mmHg
